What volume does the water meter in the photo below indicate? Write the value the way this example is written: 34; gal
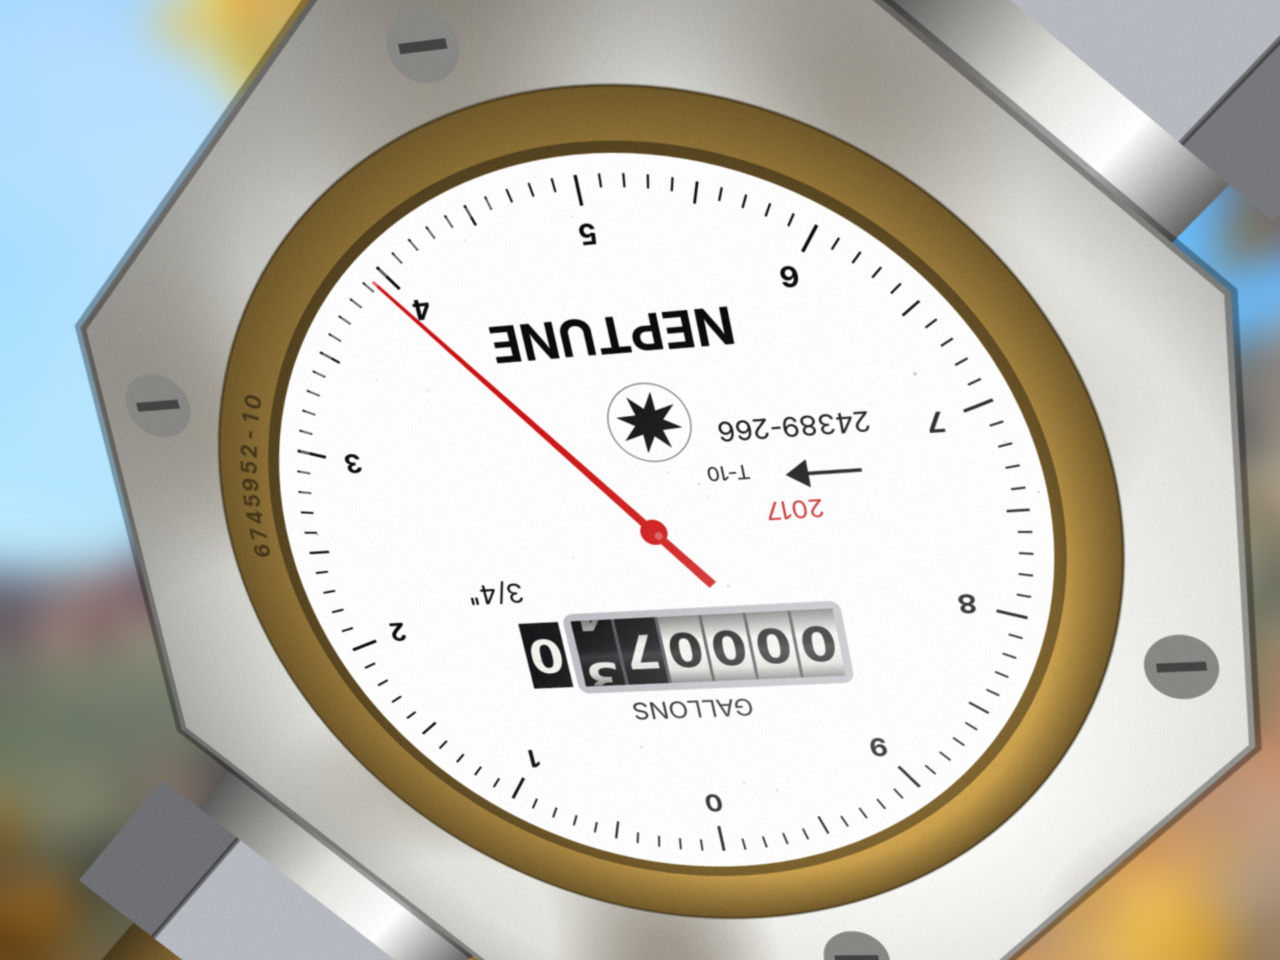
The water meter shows 733.9; gal
